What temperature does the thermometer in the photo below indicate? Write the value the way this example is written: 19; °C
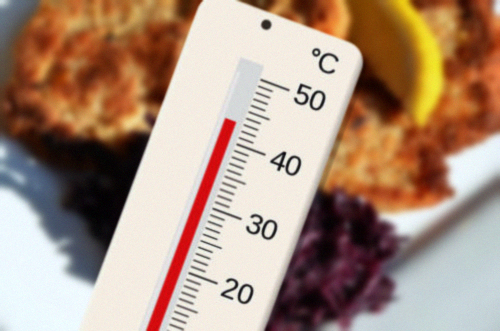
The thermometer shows 43; °C
